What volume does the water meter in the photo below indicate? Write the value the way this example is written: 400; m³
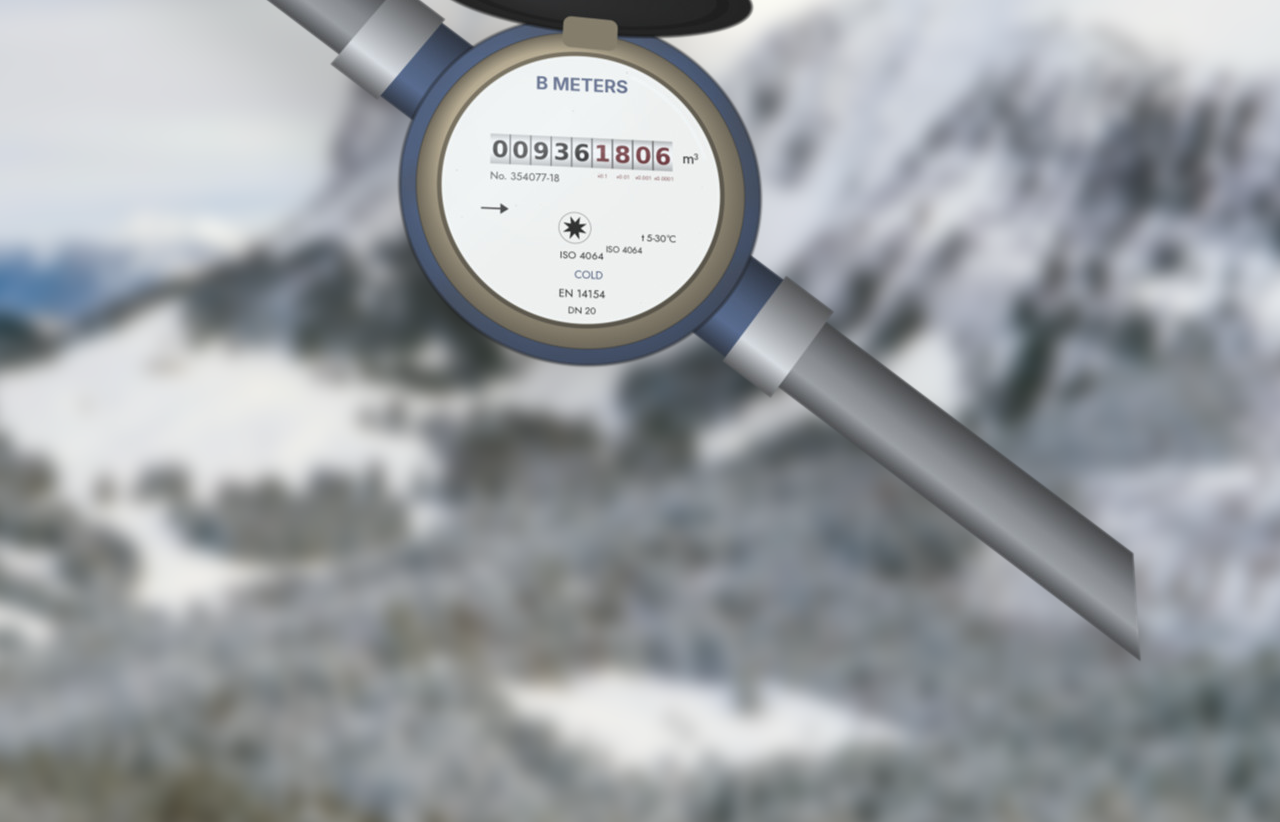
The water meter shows 936.1806; m³
